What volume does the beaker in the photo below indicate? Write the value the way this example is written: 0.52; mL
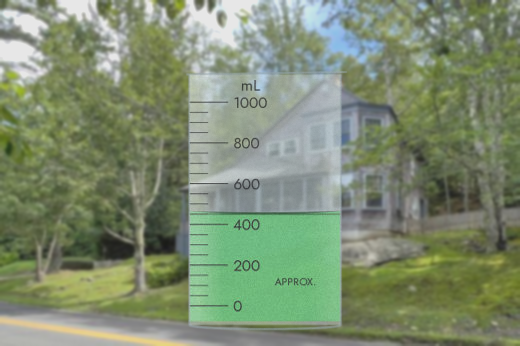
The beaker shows 450; mL
